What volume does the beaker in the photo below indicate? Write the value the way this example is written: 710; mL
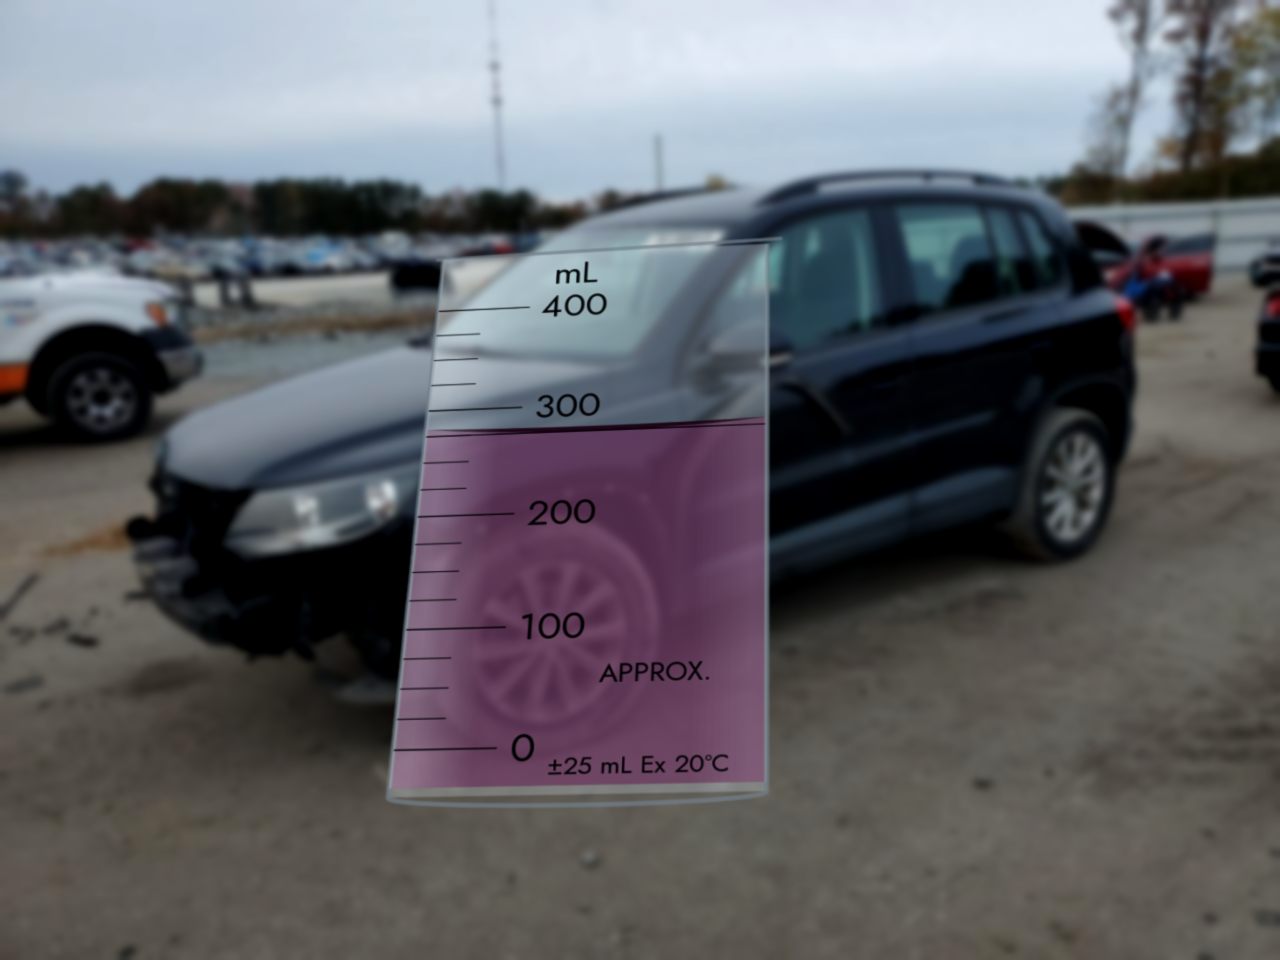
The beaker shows 275; mL
